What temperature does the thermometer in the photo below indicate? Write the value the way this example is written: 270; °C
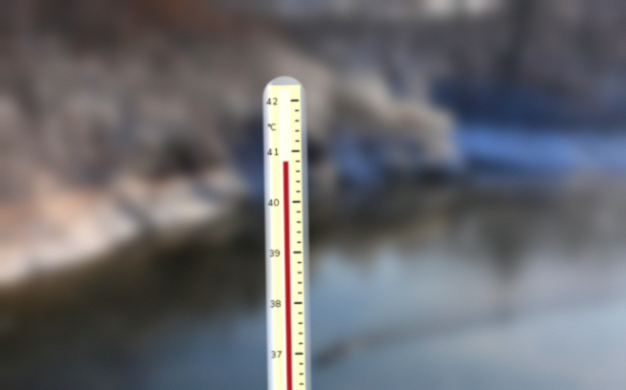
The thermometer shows 40.8; °C
